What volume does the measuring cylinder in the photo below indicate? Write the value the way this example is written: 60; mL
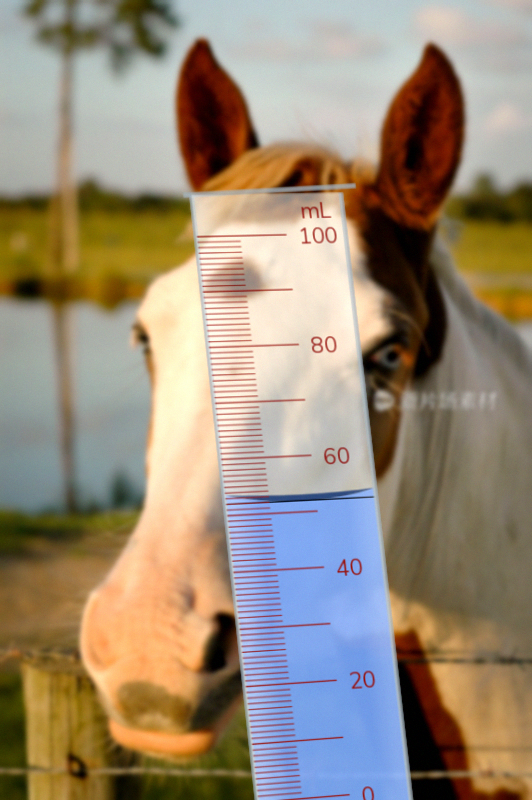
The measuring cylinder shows 52; mL
